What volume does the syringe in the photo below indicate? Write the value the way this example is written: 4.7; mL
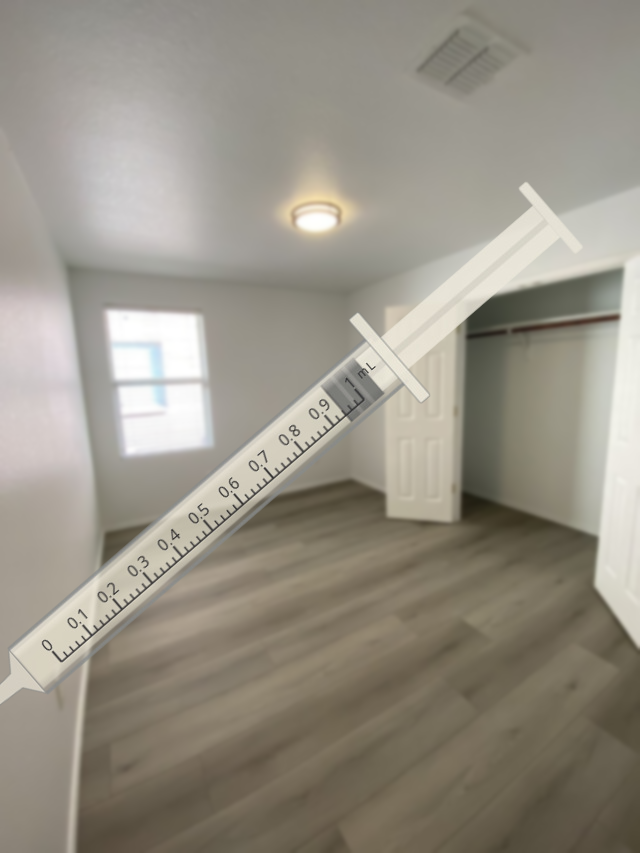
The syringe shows 0.94; mL
